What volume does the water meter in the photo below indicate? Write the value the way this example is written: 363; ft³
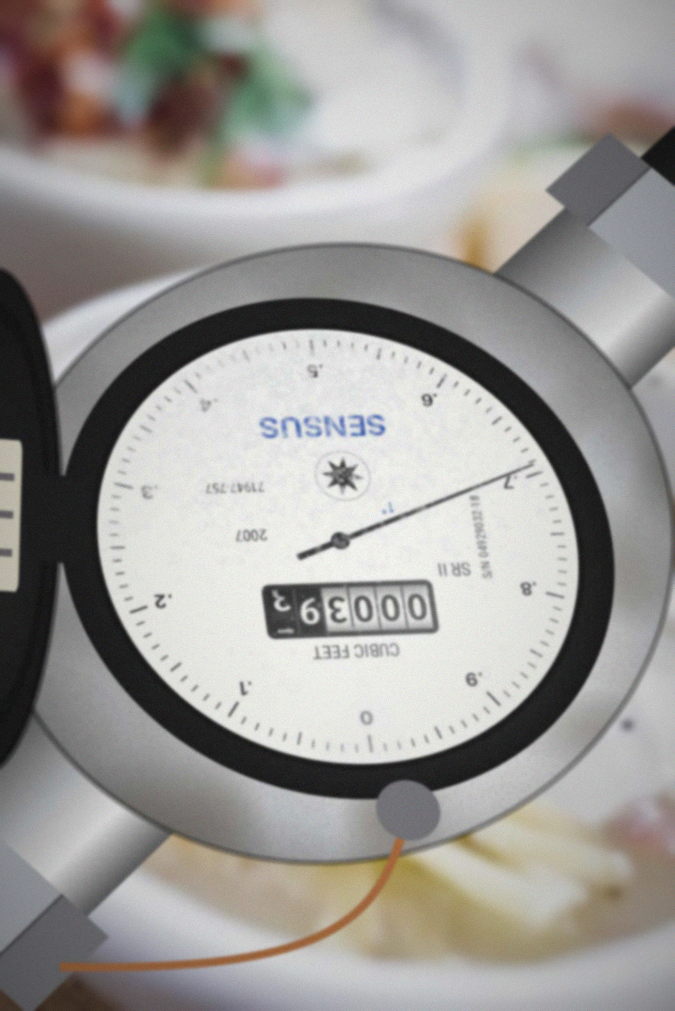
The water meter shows 392.69; ft³
